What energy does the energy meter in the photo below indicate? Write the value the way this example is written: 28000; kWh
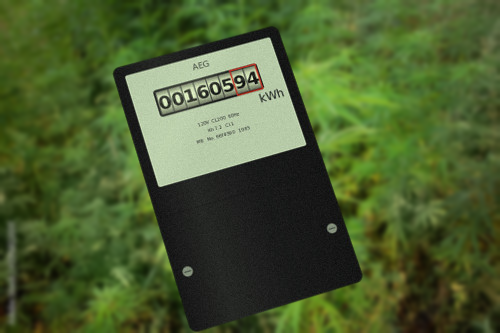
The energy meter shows 1605.94; kWh
